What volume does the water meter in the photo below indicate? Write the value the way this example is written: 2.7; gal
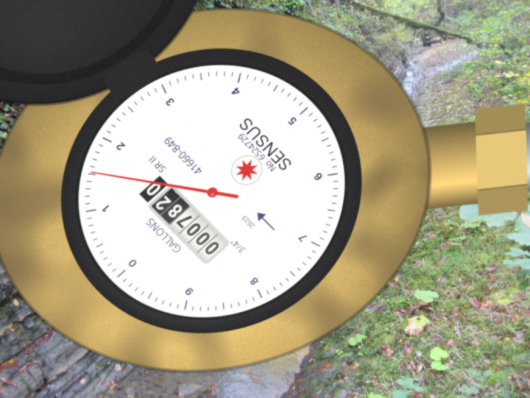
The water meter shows 7821.5; gal
